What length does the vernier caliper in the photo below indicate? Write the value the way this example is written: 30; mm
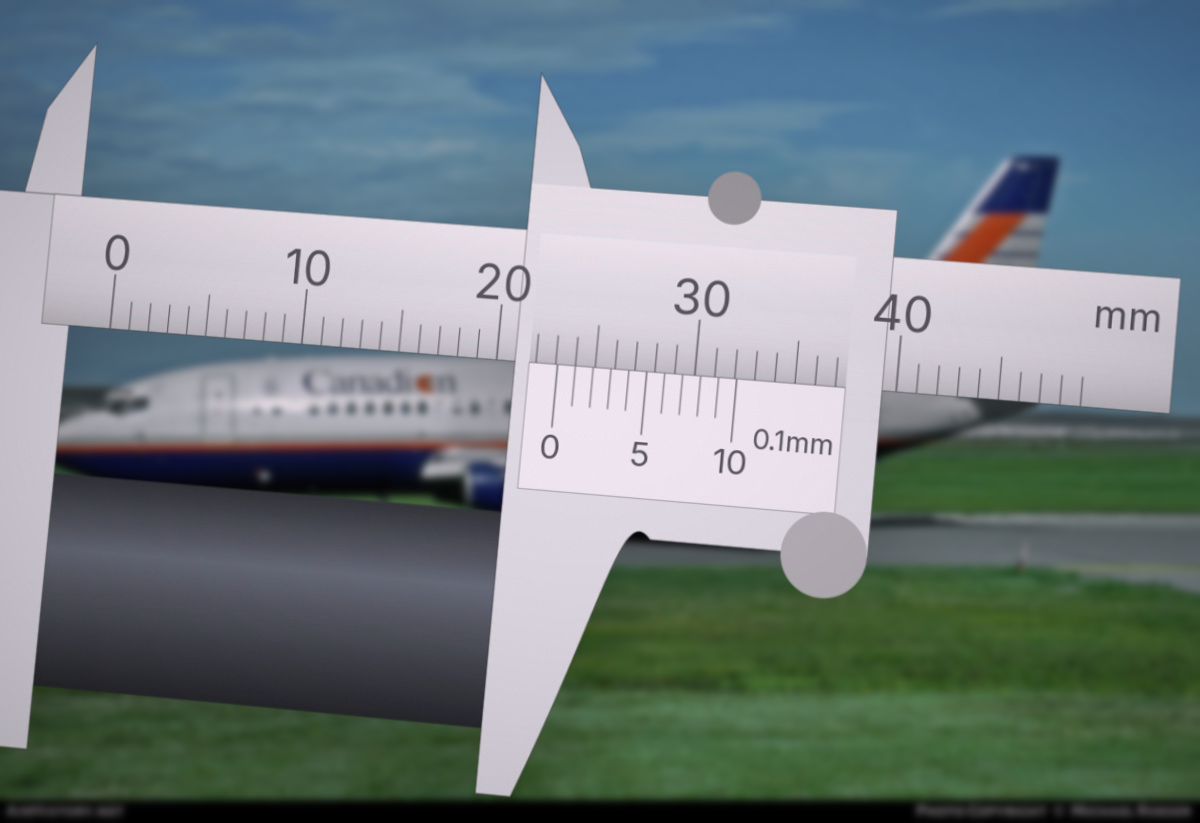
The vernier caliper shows 23.1; mm
